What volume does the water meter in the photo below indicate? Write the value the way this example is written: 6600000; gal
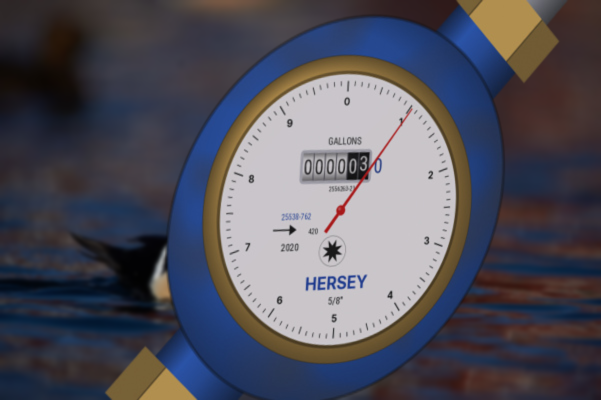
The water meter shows 31.0; gal
